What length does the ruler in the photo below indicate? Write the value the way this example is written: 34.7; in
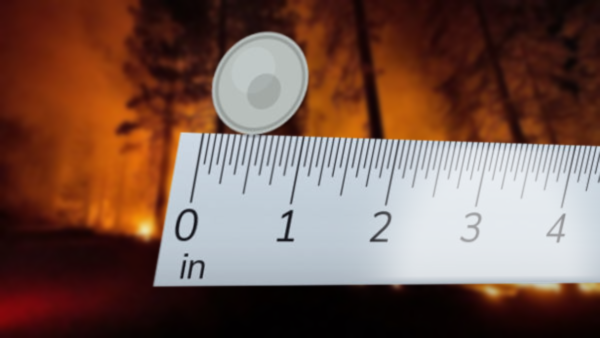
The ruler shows 0.9375; in
